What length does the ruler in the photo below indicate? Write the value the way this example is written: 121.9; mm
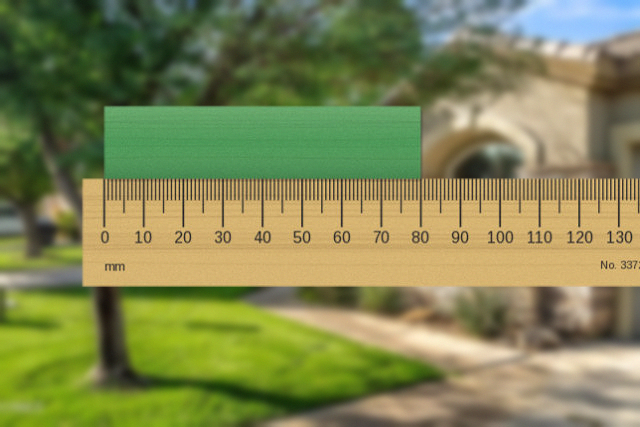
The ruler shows 80; mm
